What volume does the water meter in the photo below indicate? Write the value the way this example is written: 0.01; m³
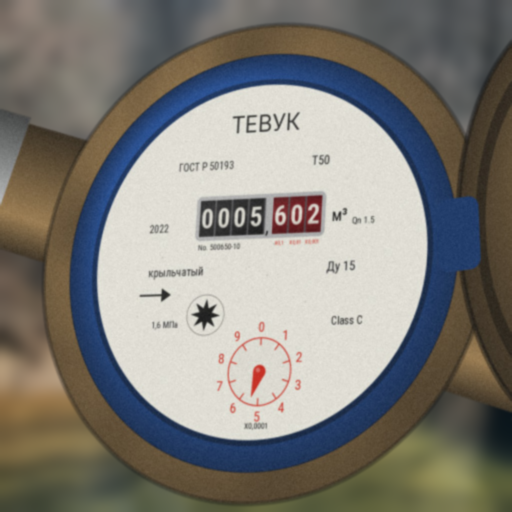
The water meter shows 5.6025; m³
